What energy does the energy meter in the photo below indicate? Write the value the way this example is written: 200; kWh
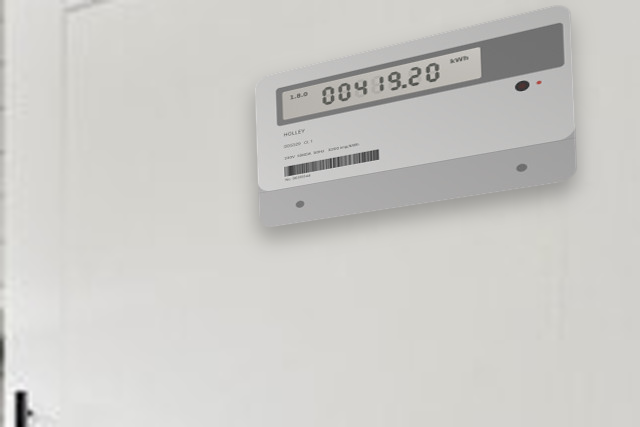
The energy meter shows 419.20; kWh
